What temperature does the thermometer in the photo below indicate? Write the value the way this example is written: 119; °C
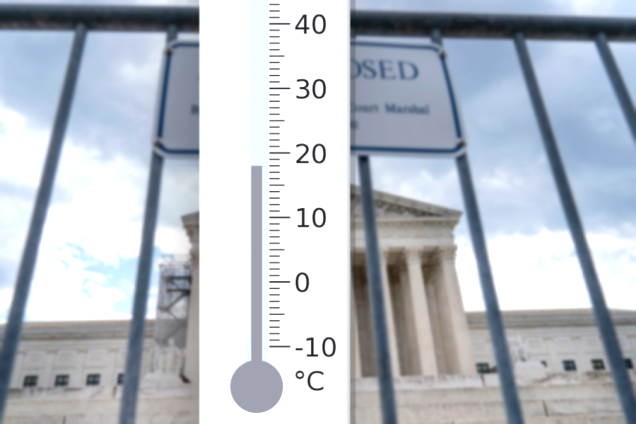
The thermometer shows 18; °C
